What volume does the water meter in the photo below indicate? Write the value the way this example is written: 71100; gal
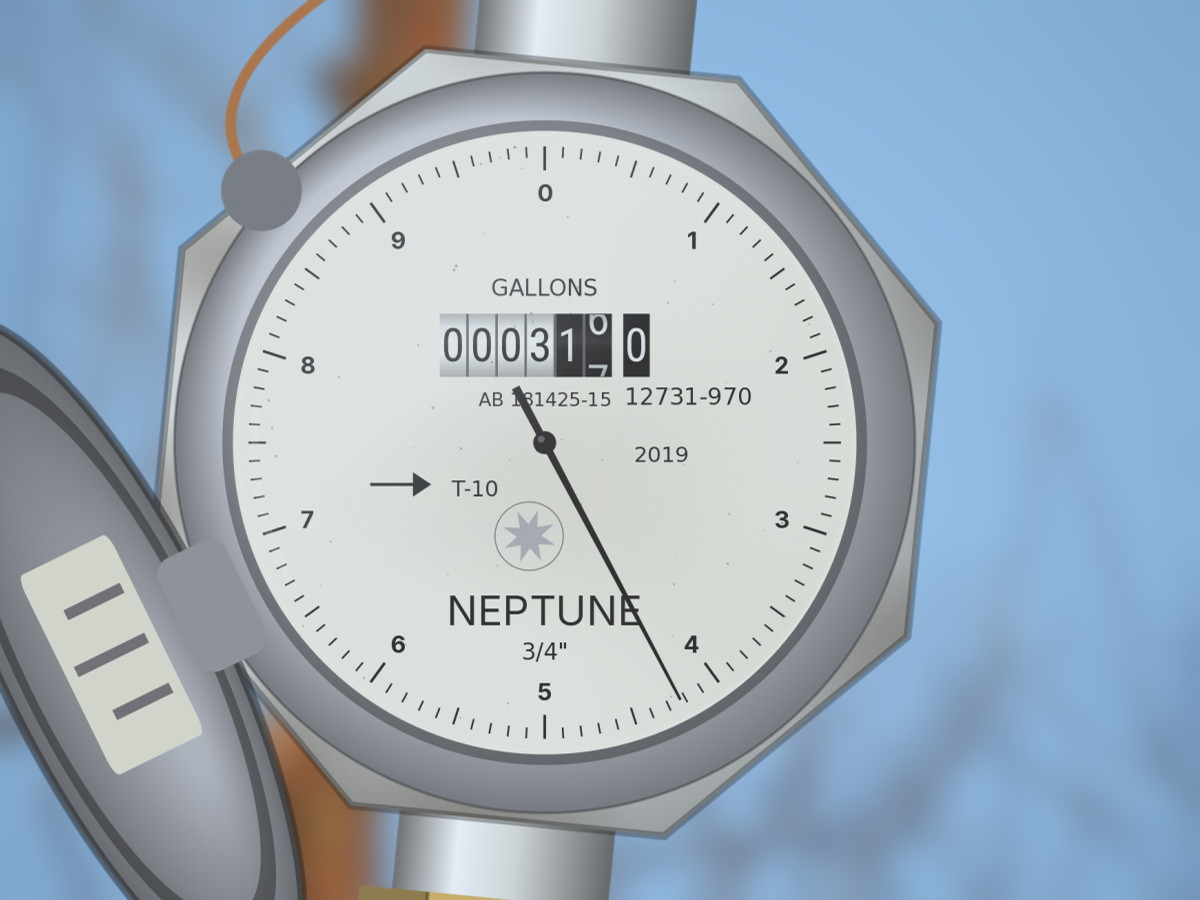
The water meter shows 3164.2; gal
